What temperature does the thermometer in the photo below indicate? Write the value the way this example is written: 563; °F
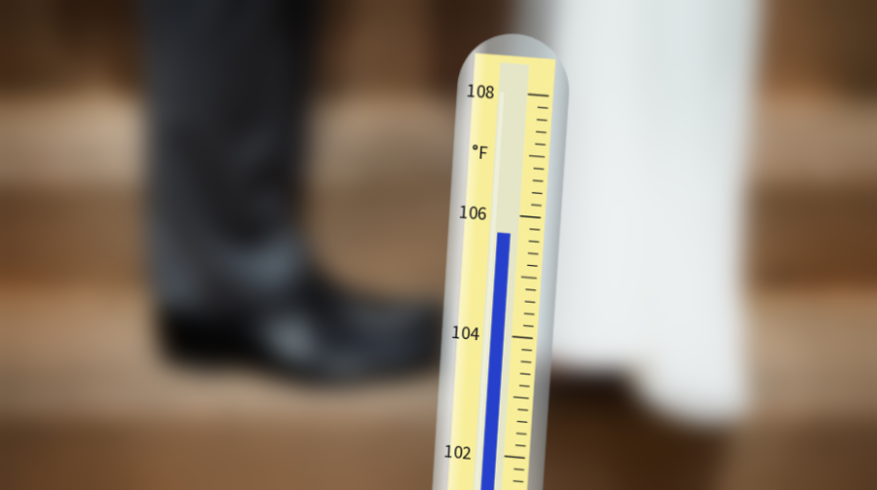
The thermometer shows 105.7; °F
